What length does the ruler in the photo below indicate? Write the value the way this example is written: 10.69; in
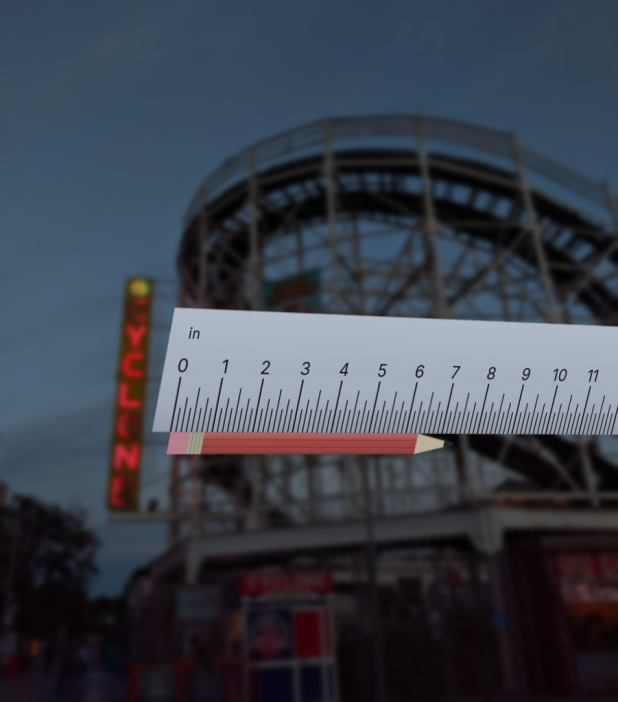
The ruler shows 7.375; in
